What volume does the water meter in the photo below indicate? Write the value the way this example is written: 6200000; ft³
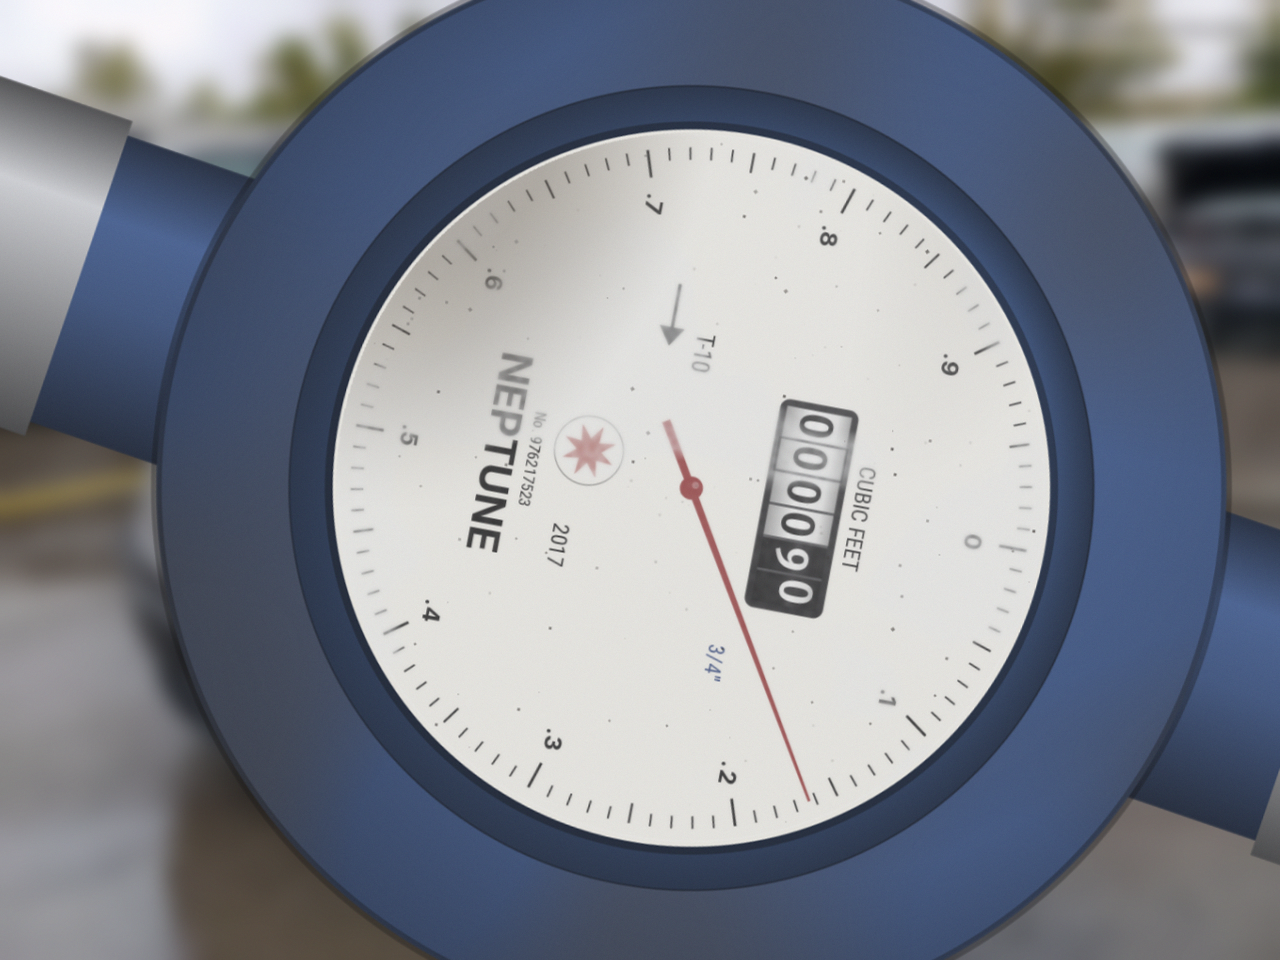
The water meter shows 90.16; ft³
